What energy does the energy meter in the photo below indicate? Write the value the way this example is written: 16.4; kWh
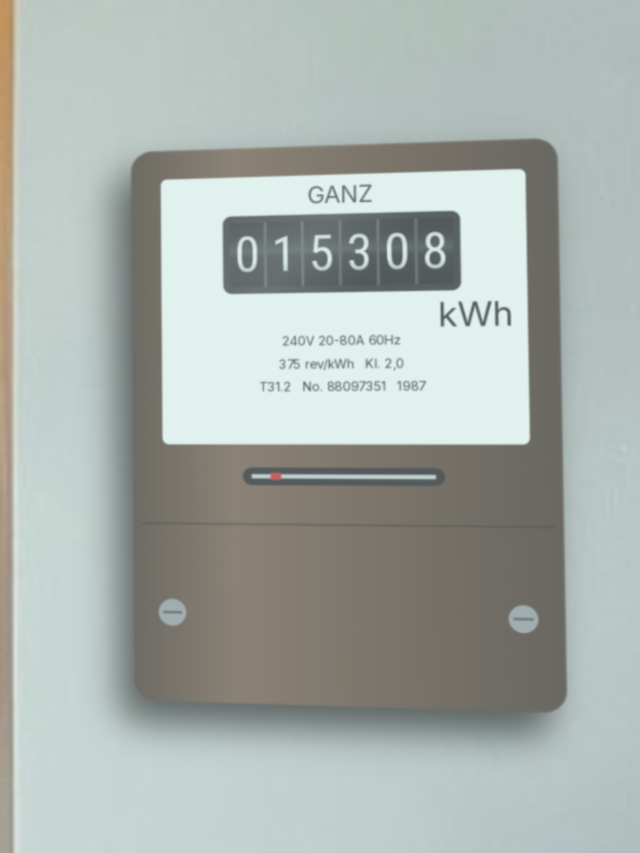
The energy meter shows 15308; kWh
